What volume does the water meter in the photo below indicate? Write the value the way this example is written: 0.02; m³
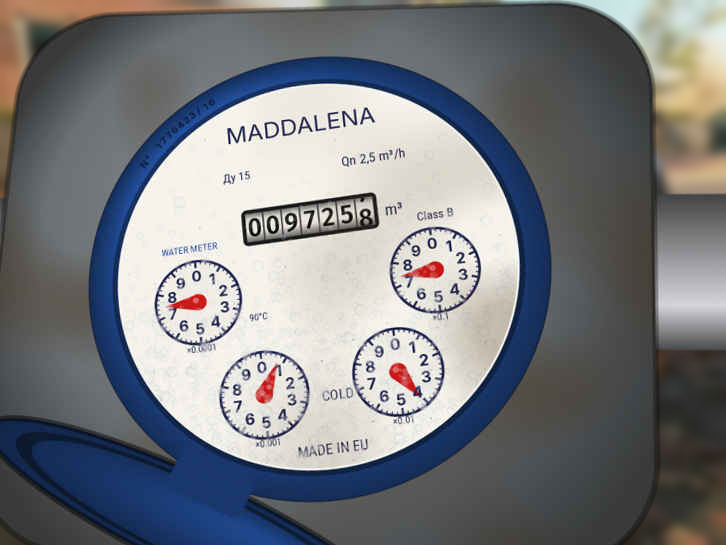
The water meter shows 97257.7407; m³
